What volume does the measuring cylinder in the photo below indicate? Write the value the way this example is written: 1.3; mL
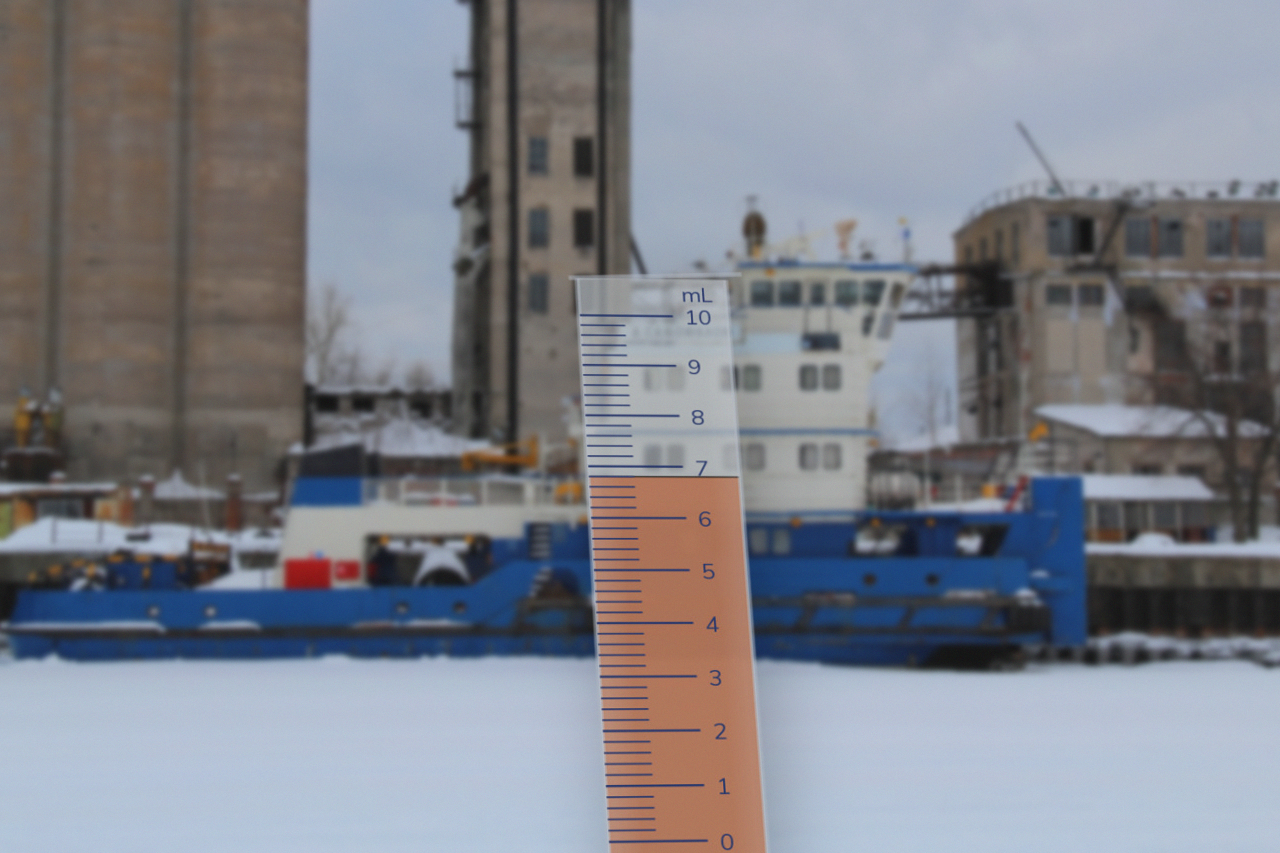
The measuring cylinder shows 6.8; mL
